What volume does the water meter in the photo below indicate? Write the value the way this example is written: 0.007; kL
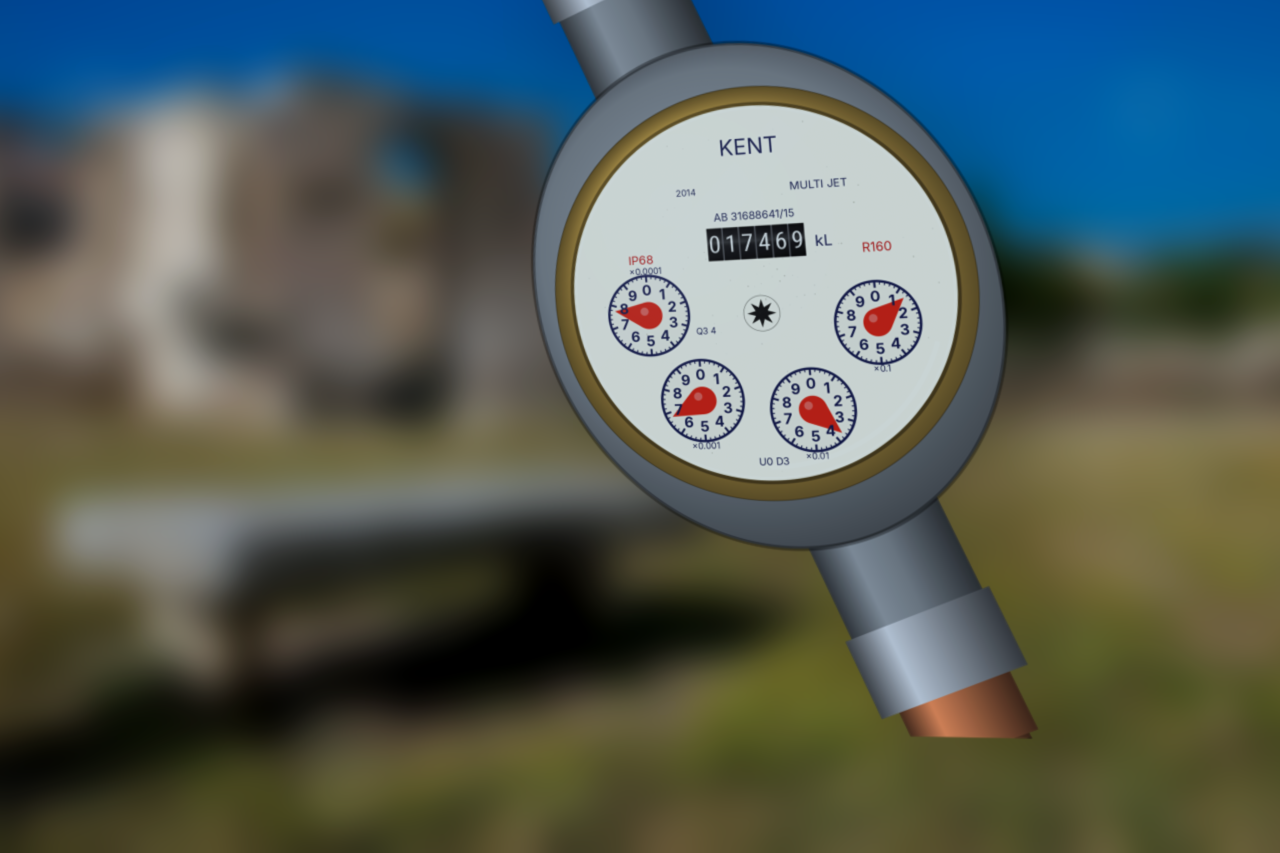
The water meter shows 17469.1367; kL
